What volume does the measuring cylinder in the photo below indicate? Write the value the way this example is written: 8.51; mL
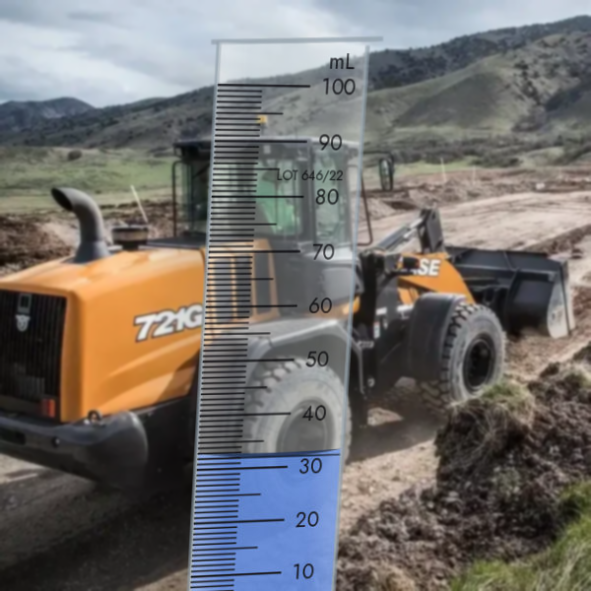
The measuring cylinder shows 32; mL
